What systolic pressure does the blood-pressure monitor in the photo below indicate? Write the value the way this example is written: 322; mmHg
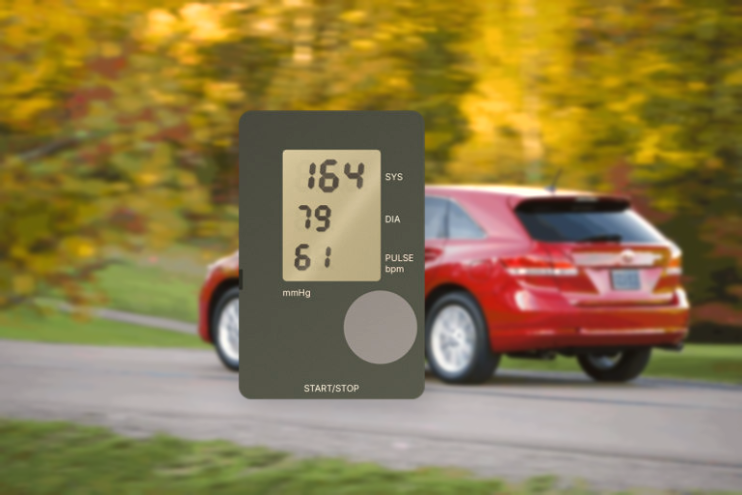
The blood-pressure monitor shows 164; mmHg
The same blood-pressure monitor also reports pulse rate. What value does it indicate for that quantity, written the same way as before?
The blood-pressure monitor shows 61; bpm
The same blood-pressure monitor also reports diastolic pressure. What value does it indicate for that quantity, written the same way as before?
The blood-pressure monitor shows 79; mmHg
